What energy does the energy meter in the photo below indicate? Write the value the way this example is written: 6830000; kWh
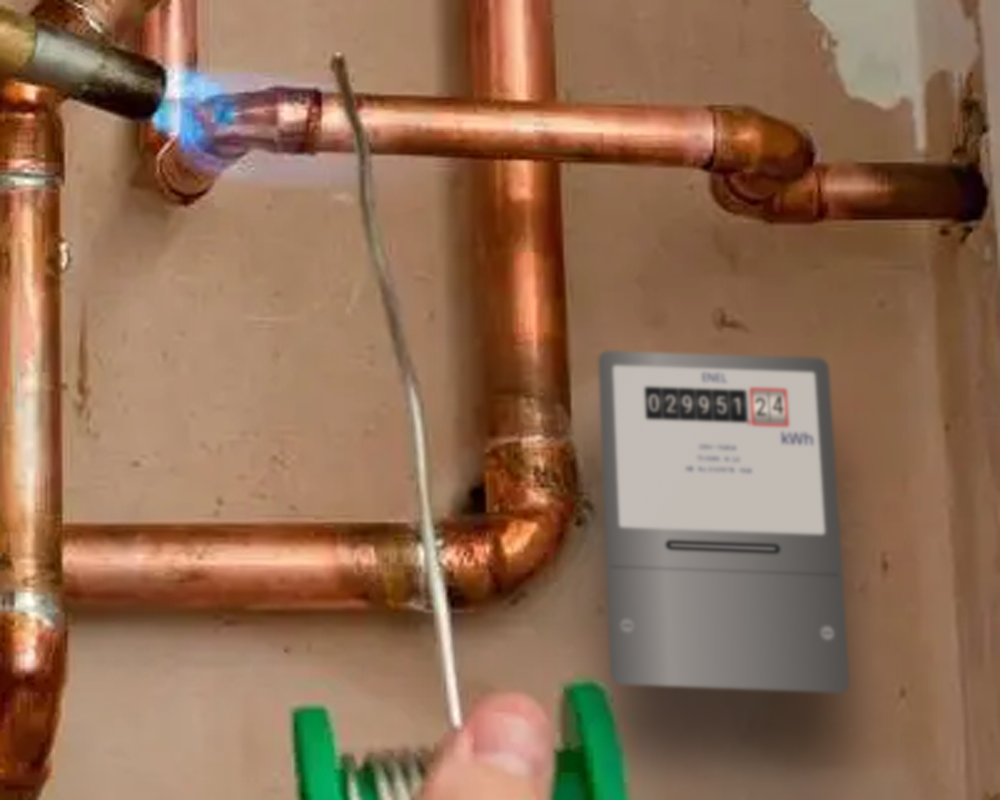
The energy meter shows 29951.24; kWh
